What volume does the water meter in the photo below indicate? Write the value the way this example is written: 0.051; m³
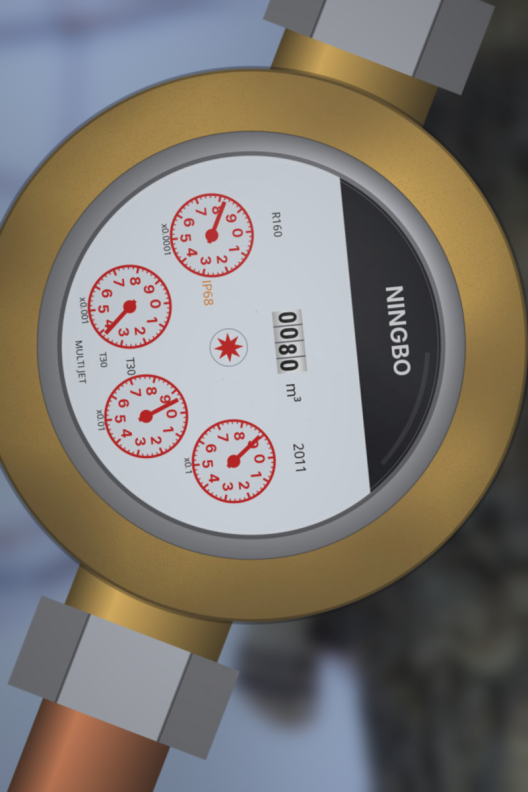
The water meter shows 79.8938; m³
